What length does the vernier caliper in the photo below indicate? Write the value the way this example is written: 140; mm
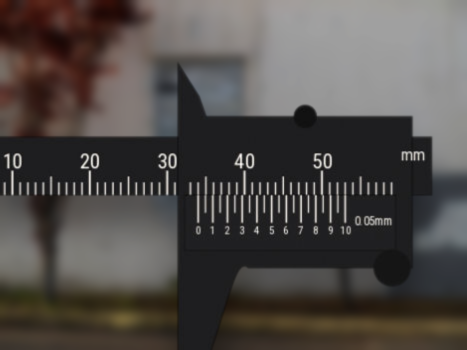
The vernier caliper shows 34.0; mm
